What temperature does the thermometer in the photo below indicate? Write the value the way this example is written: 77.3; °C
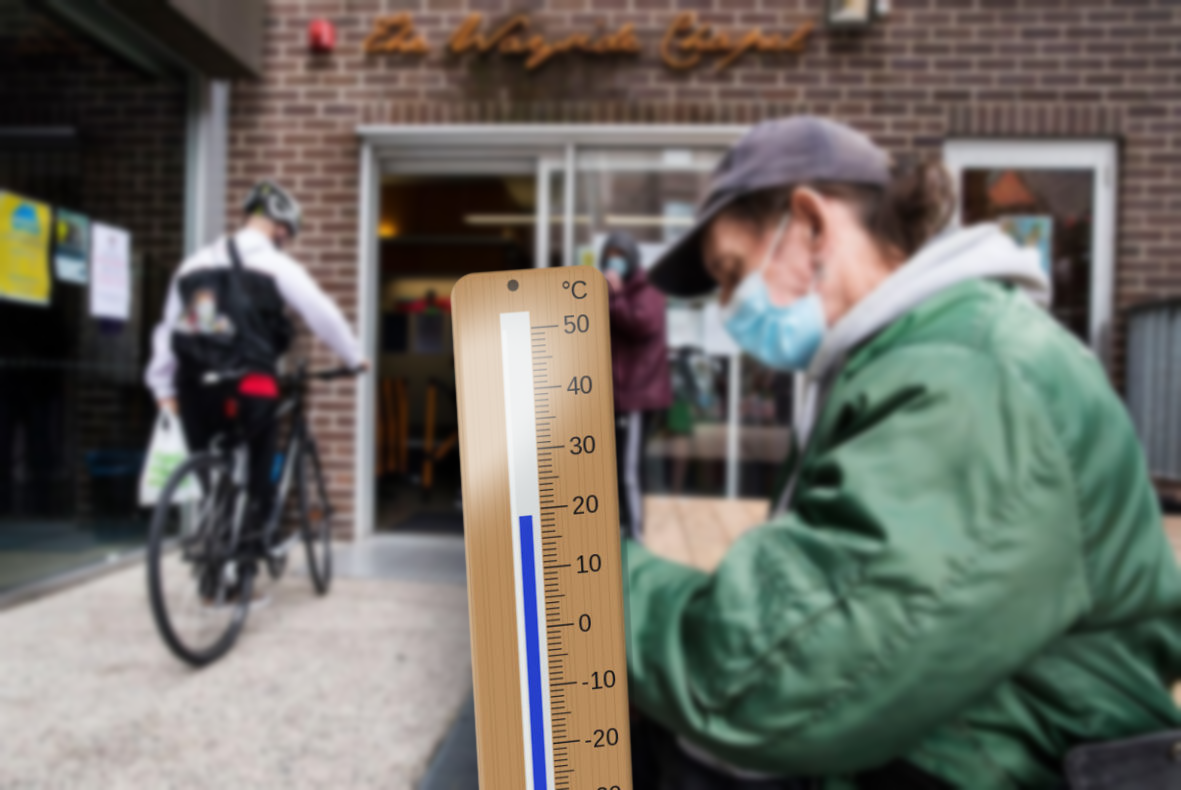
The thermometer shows 19; °C
